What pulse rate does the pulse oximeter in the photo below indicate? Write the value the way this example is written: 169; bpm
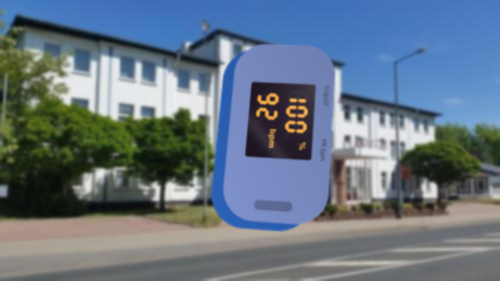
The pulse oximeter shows 92; bpm
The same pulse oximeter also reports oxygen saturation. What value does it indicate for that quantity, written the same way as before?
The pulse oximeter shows 100; %
